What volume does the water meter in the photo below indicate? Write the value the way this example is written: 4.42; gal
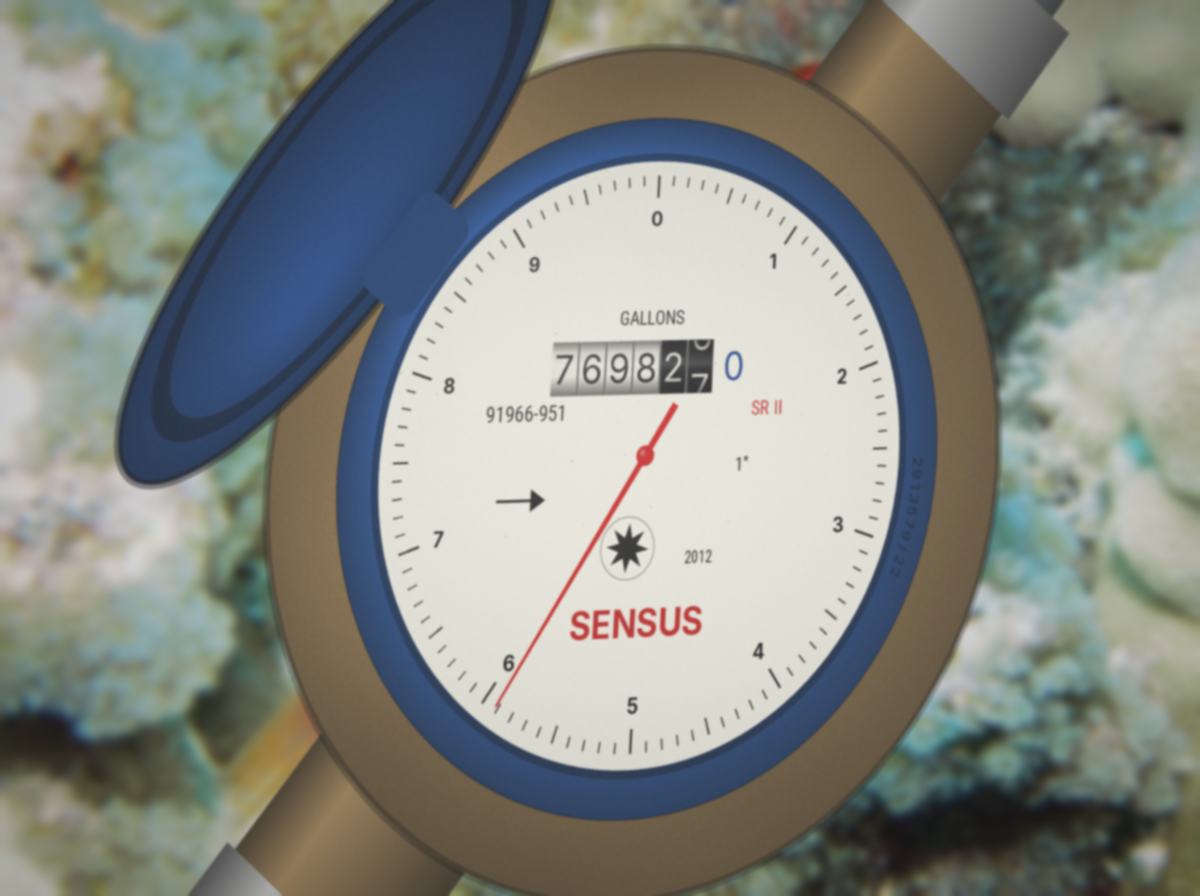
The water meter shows 7698265.9; gal
